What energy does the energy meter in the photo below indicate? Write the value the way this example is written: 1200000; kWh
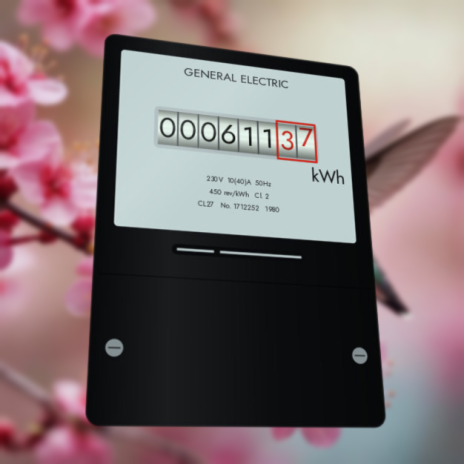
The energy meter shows 611.37; kWh
